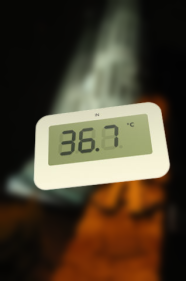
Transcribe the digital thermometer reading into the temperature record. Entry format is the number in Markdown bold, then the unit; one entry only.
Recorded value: **36.7** °C
